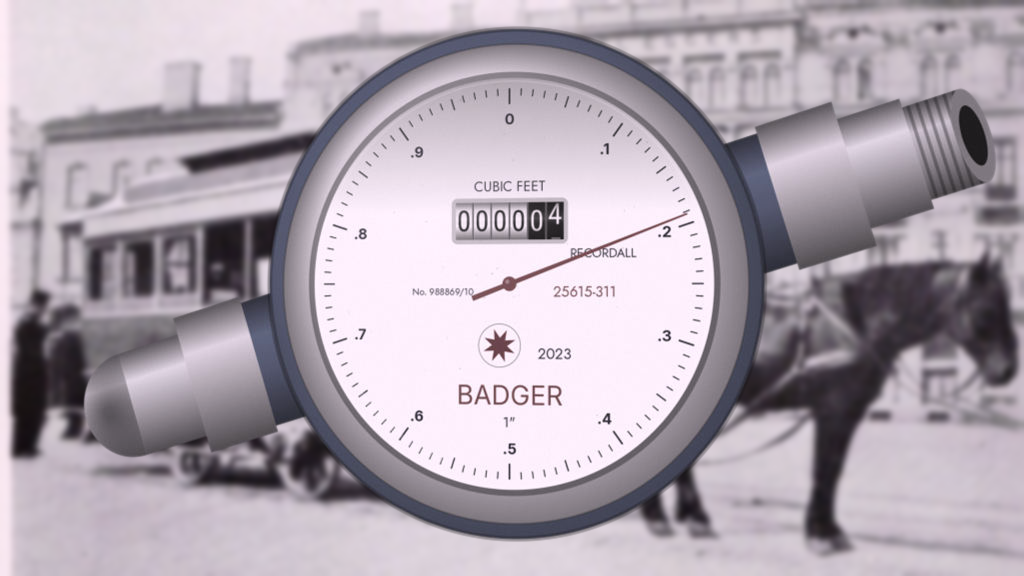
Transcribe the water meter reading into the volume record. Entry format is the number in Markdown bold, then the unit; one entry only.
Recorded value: **4.19** ft³
